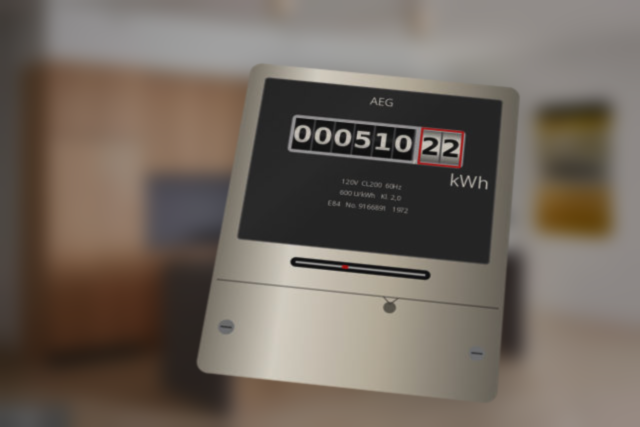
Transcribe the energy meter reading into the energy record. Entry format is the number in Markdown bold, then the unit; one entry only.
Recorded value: **510.22** kWh
